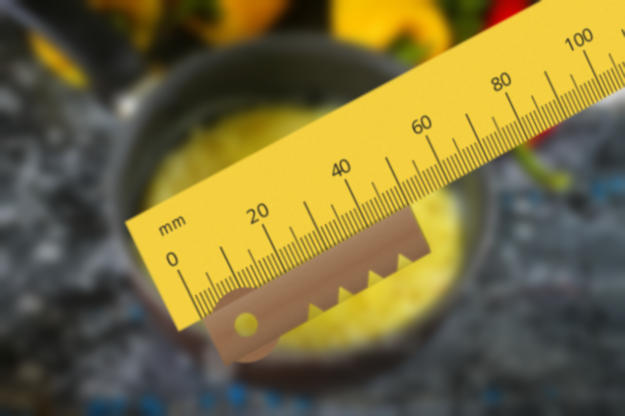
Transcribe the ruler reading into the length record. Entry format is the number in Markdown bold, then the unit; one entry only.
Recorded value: **50** mm
